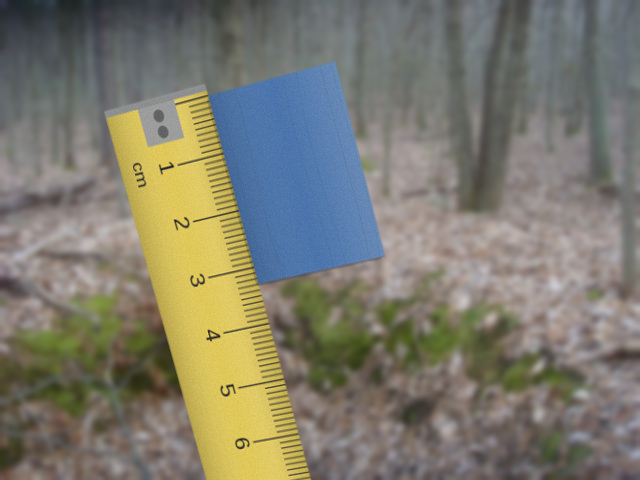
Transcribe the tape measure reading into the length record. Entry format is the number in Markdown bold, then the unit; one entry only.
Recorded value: **3.3** cm
